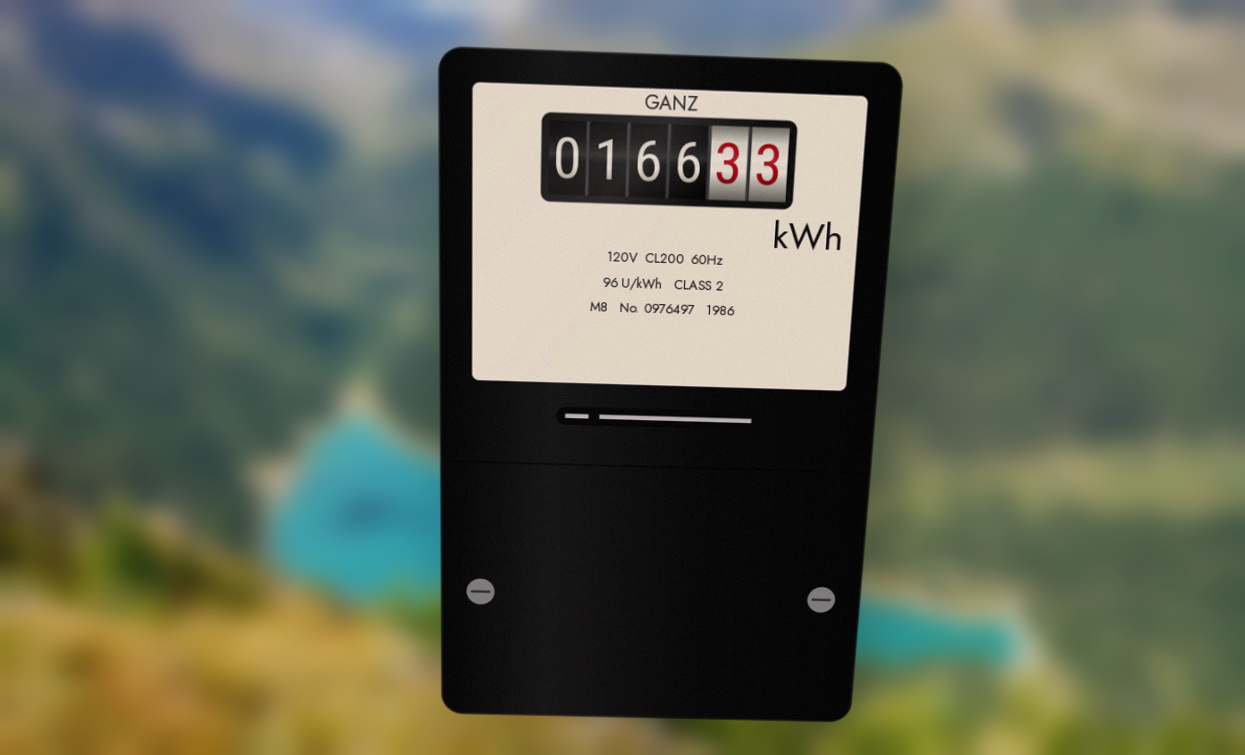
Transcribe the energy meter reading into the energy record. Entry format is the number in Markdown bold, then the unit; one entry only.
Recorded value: **166.33** kWh
